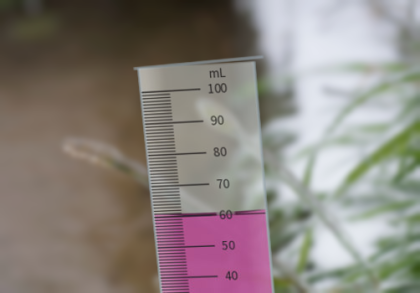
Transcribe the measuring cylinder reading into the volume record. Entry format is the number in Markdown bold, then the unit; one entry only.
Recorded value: **60** mL
